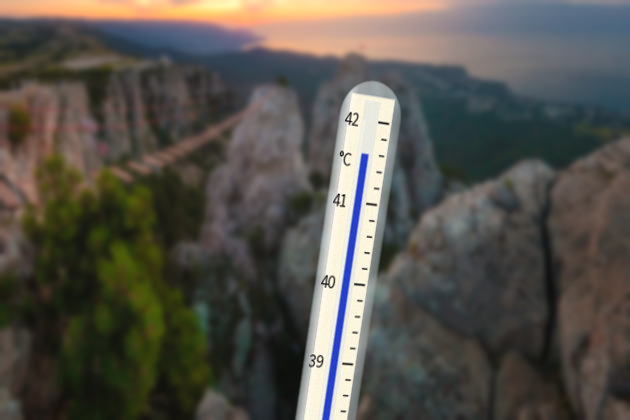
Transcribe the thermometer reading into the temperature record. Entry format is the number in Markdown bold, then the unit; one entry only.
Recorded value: **41.6** °C
